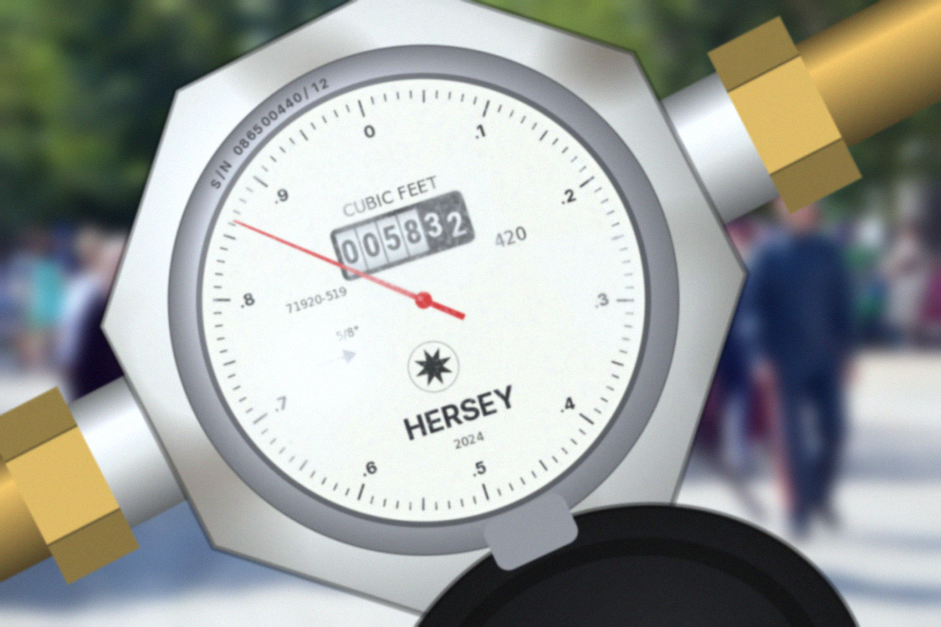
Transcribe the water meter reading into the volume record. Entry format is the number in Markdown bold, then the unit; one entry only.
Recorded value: **5831.86** ft³
